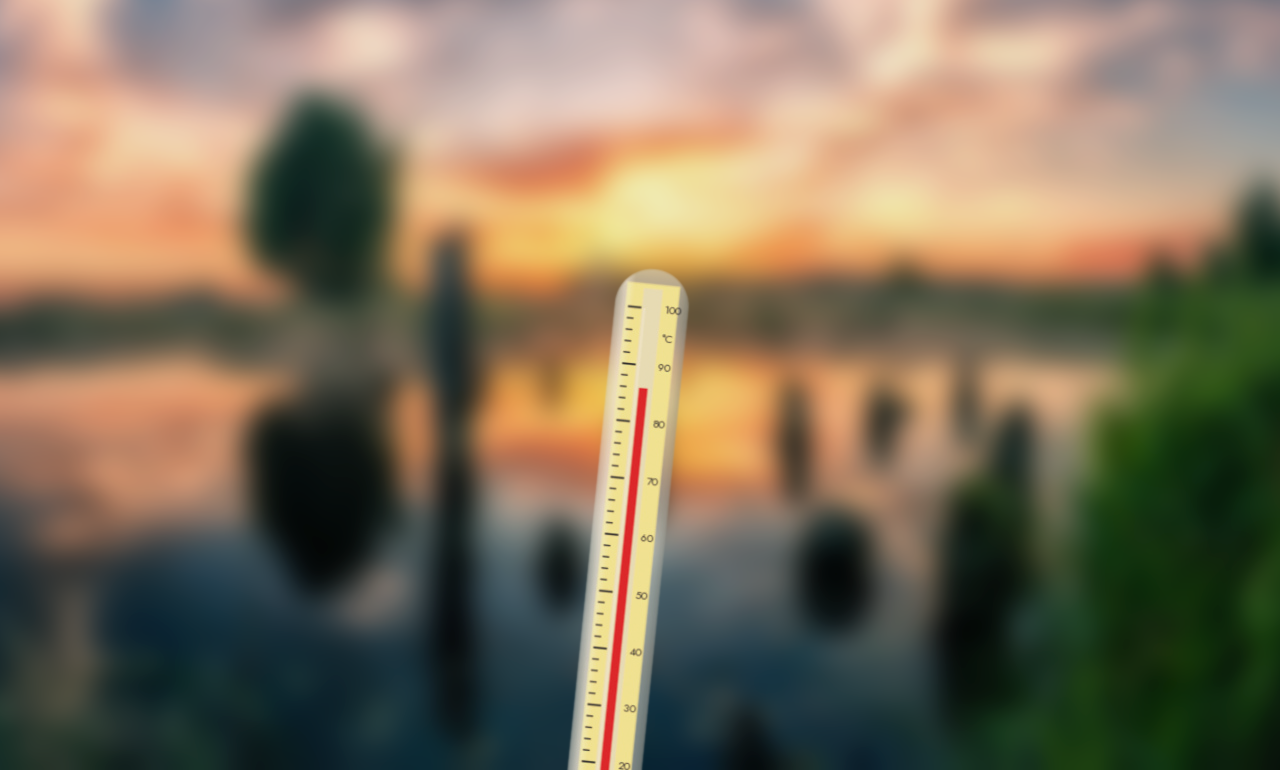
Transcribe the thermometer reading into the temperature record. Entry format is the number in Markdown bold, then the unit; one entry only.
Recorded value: **86** °C
